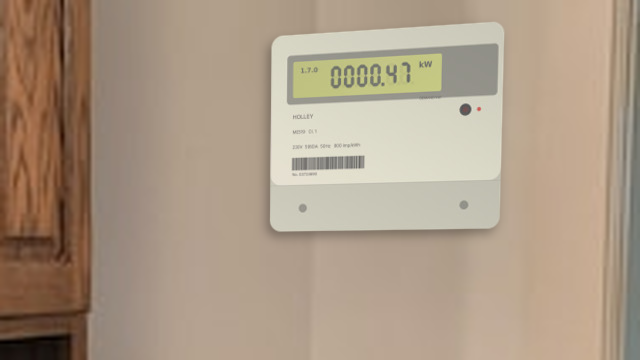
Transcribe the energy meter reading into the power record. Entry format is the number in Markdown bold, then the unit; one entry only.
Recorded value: **0.47** kW
